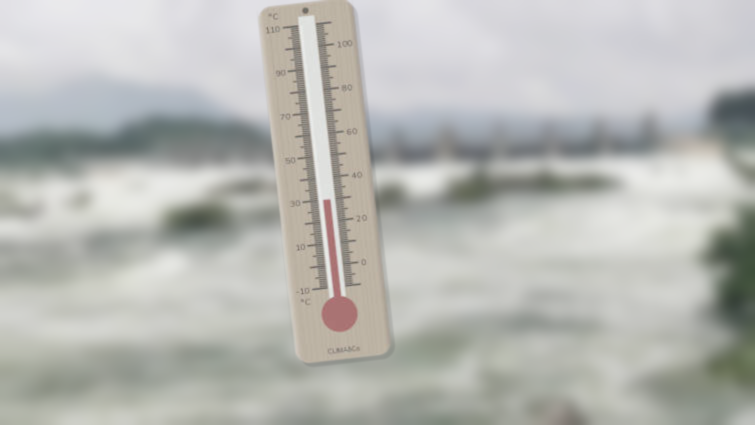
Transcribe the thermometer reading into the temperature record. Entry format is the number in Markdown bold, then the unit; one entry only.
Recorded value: **30** °C
